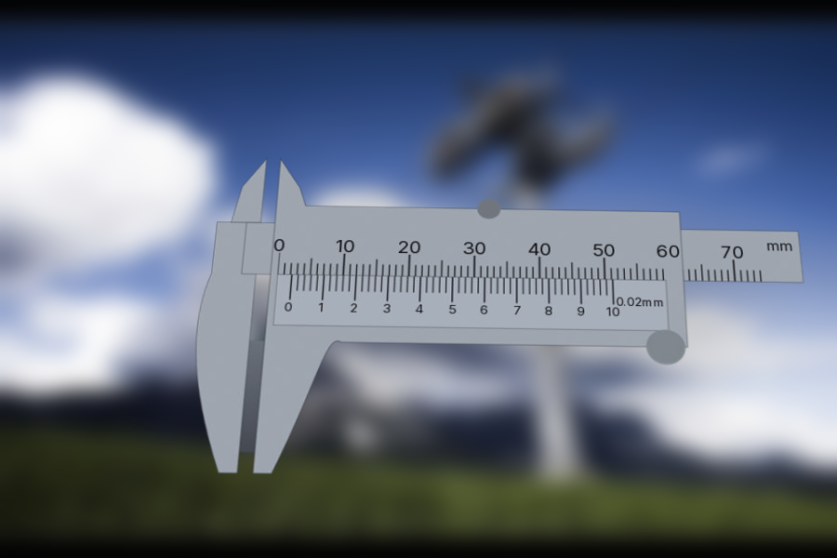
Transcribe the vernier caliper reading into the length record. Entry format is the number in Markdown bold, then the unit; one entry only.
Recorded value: **2.2** mm
